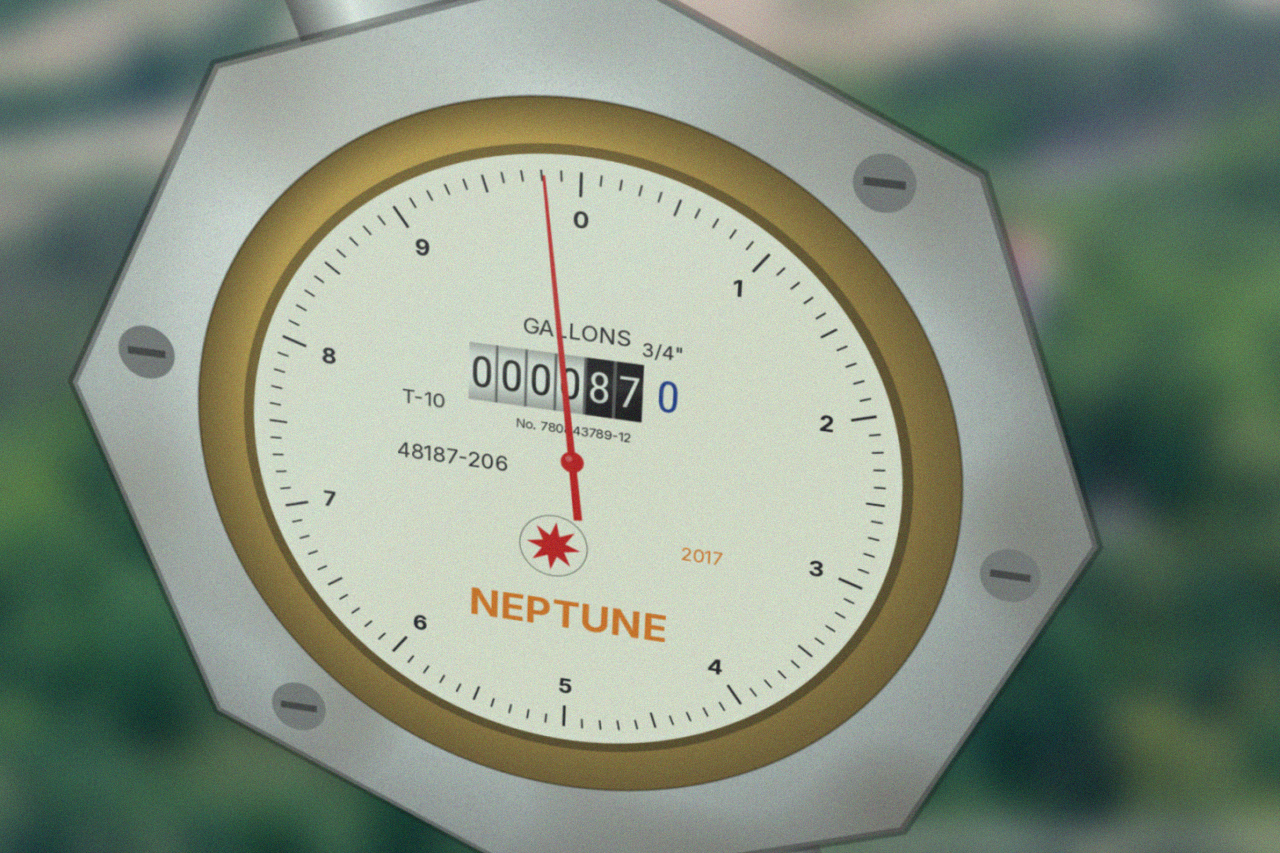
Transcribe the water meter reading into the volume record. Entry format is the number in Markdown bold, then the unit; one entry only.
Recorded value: **869.8** gal
